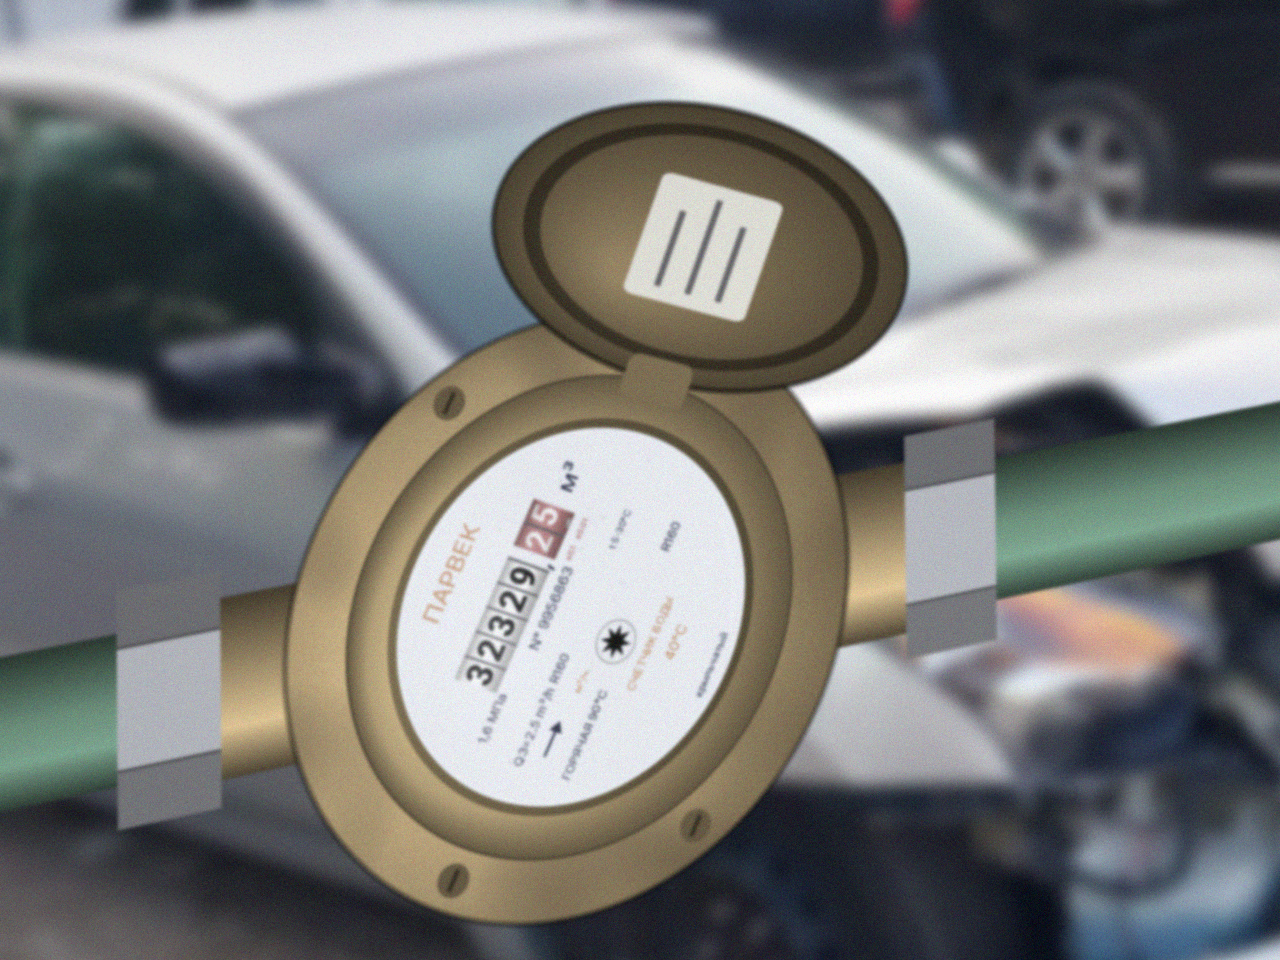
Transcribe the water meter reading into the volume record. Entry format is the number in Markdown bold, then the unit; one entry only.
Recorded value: **32329.25** m³
